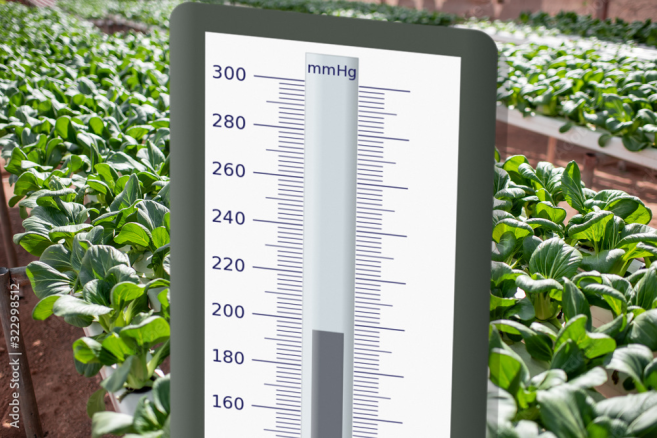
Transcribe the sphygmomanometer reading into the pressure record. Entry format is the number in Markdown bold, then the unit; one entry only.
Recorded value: **196** mmHg
